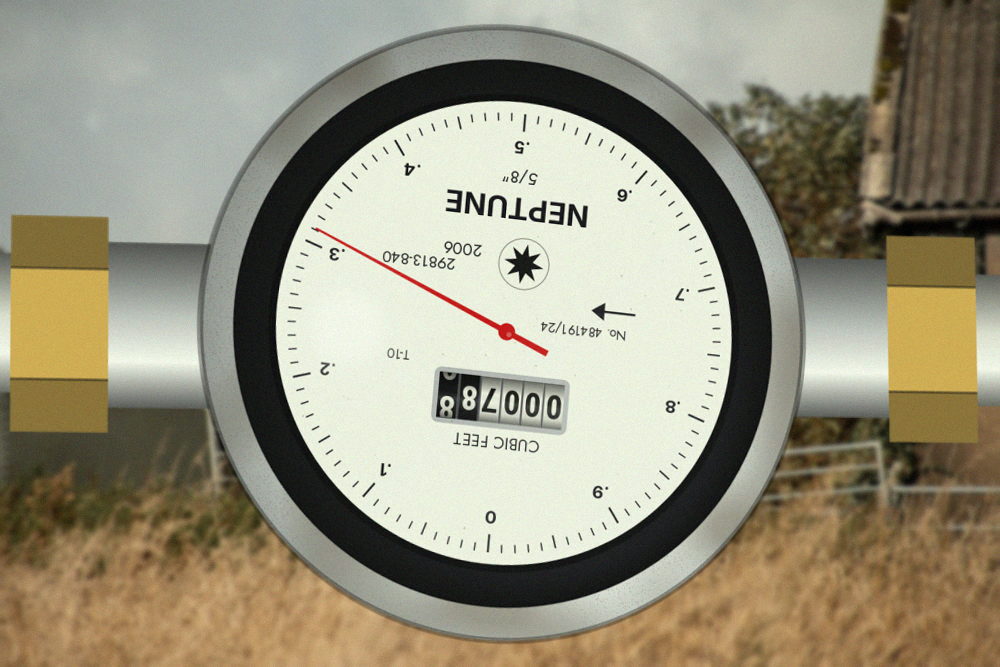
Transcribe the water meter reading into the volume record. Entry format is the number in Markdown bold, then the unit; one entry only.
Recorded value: **788.31** ft³
